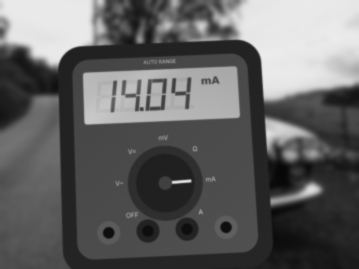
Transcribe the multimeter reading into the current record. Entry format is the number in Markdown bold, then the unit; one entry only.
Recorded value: **14.04** mA
